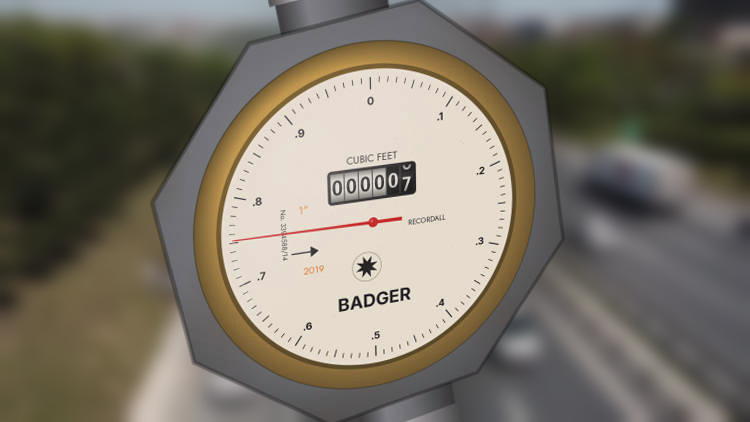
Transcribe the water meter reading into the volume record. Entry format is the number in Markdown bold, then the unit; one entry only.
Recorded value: **6.75** ft³
